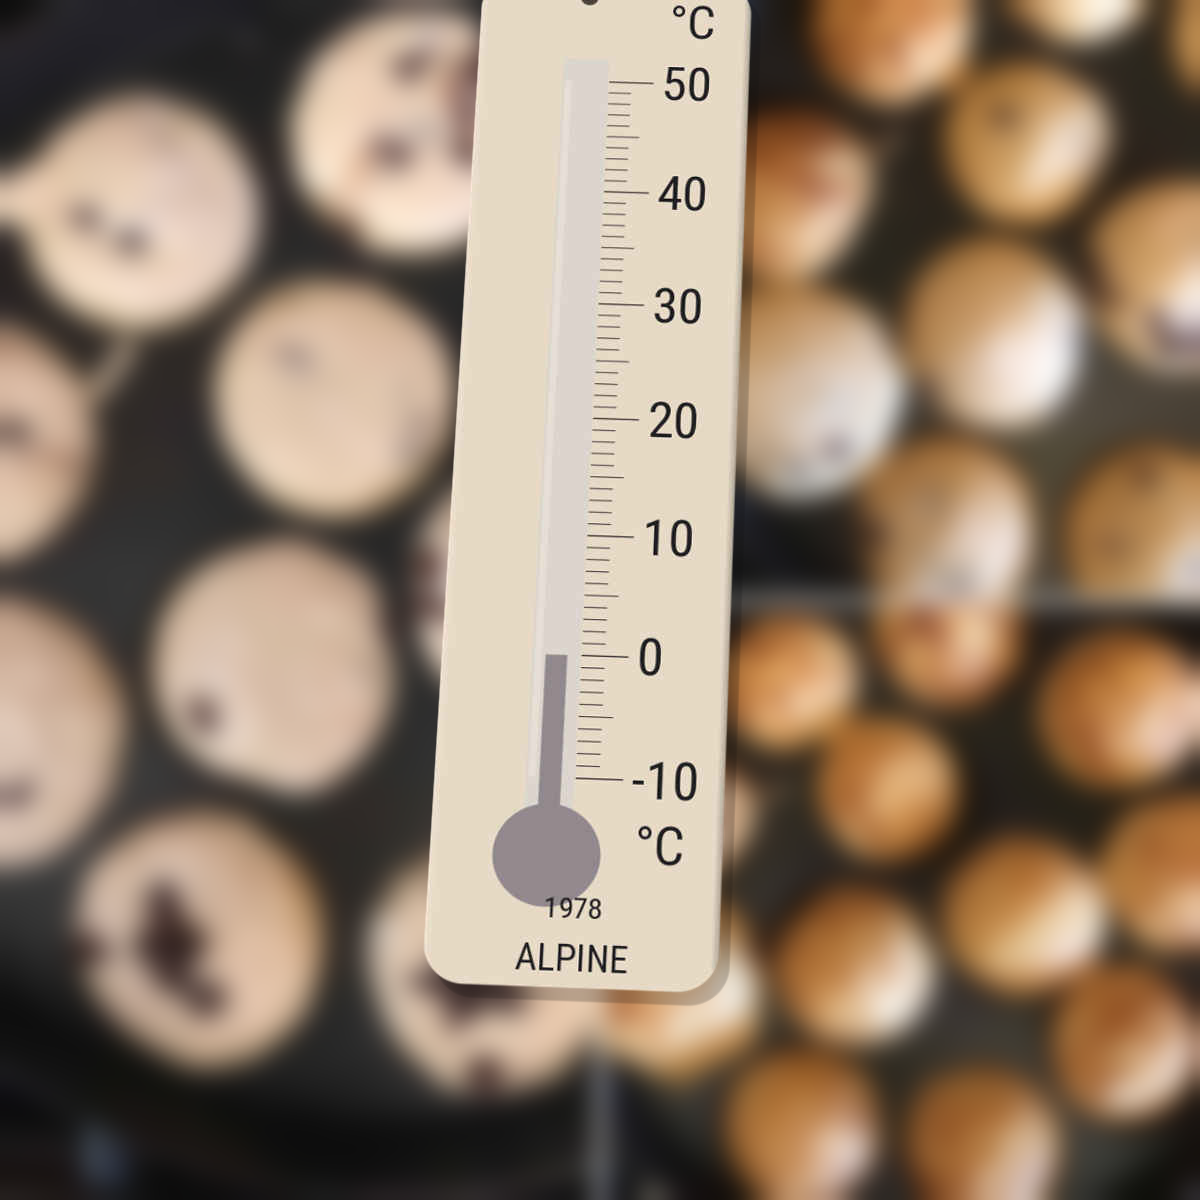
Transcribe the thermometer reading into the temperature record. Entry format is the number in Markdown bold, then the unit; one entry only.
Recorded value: **0** °C
